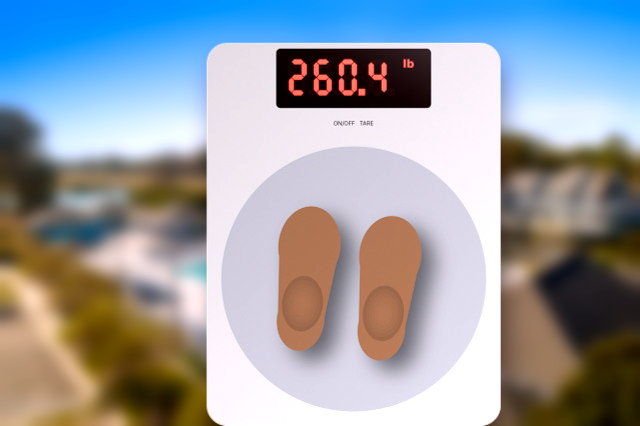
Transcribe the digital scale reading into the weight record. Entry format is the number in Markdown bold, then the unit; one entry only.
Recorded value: **260.4** lb
